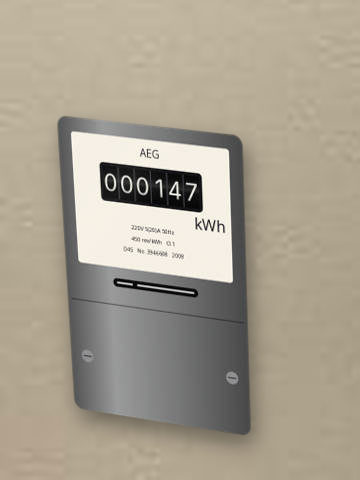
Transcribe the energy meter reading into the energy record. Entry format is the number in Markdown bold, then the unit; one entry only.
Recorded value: **147** kWh
